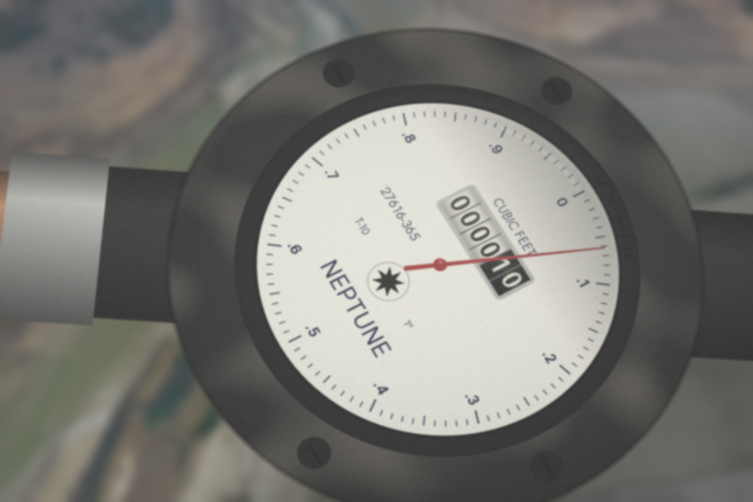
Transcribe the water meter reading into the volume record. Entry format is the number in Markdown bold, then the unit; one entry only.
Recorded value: **10.06** ft³
